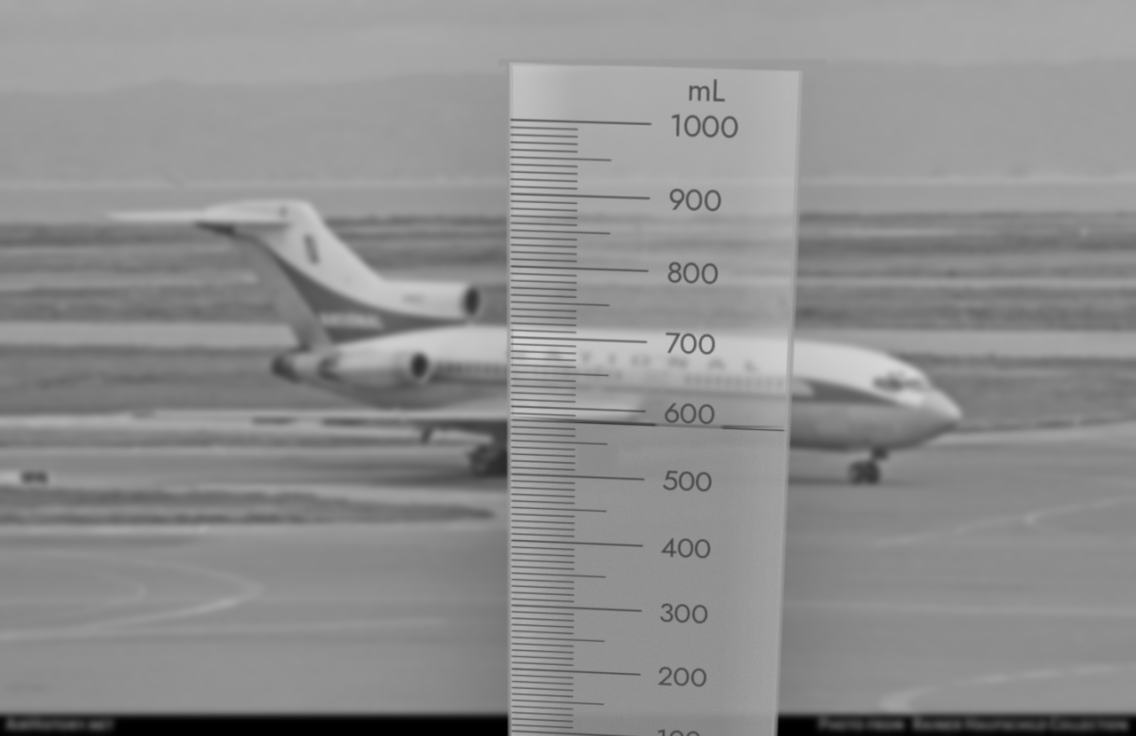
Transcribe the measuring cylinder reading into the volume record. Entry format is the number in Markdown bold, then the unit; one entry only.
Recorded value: **580** mL
